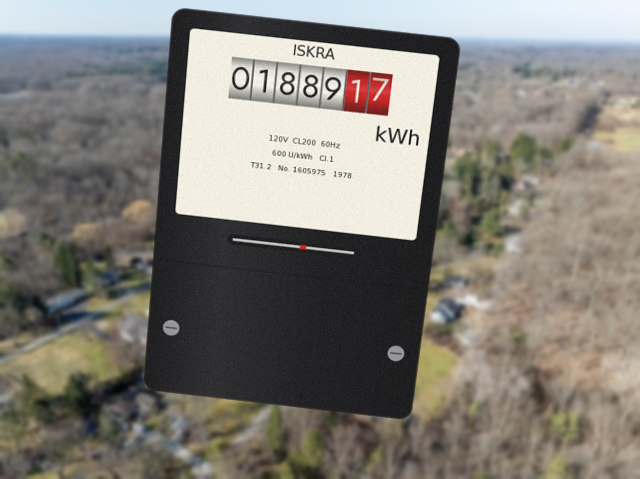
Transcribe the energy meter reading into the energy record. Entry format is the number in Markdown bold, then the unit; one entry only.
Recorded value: **1889.17** kWh
